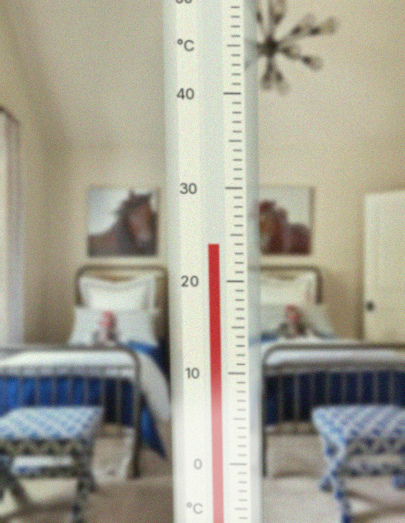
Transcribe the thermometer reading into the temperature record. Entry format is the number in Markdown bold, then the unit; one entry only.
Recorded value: **24** °C
